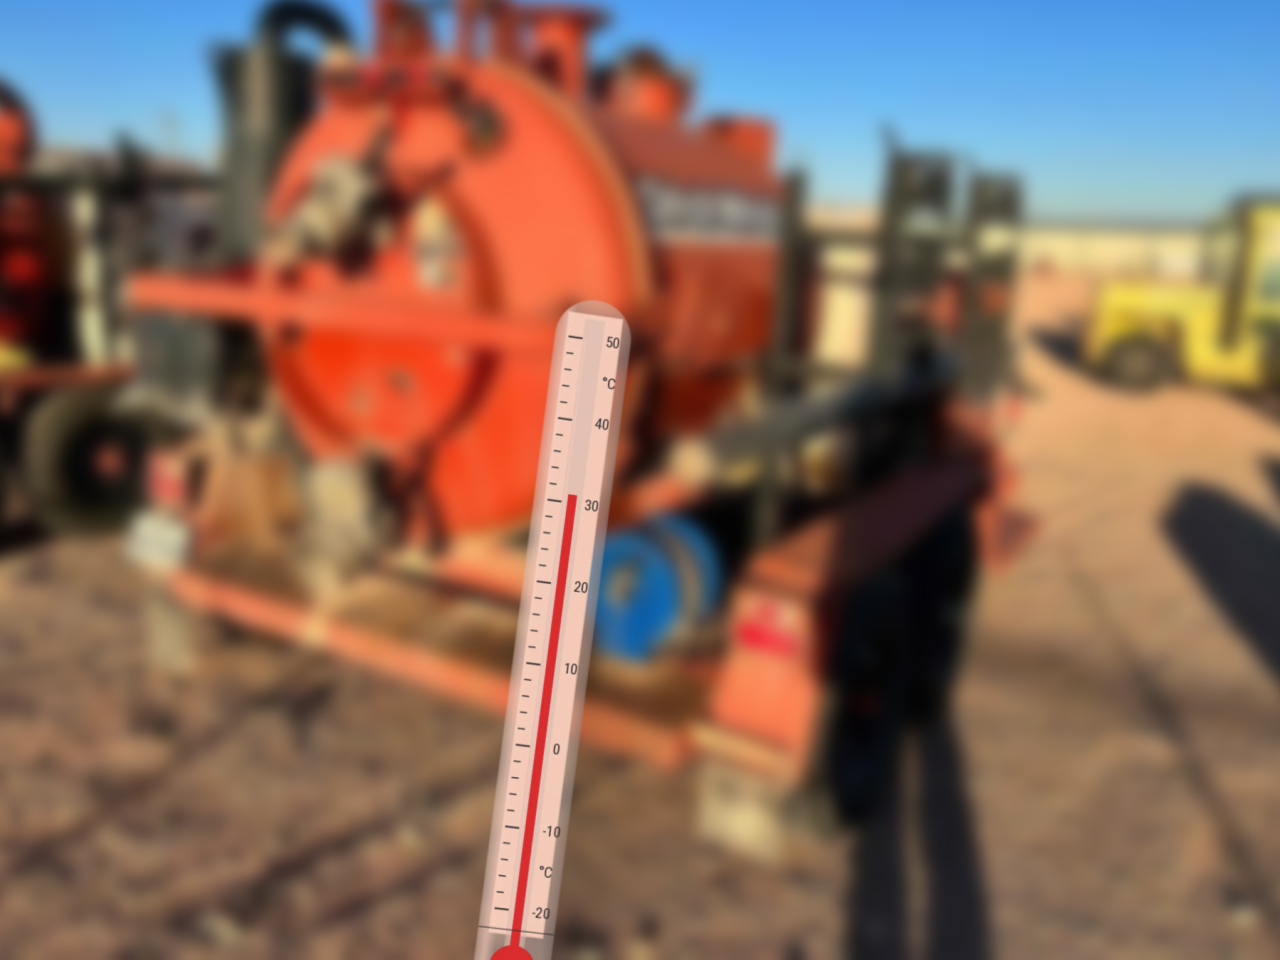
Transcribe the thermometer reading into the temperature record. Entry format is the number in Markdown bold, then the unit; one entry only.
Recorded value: **31** °C
